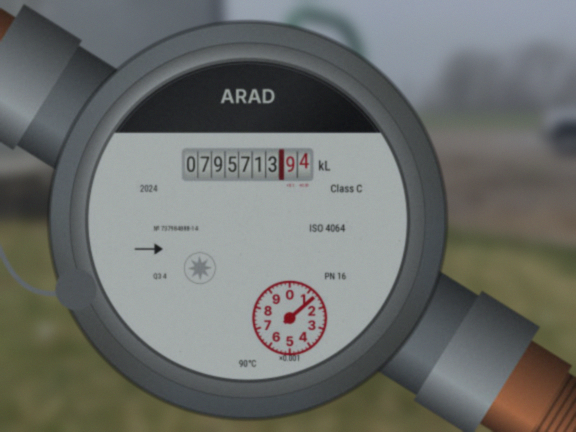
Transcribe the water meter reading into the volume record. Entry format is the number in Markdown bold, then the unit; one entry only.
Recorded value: **795713.941** kL
